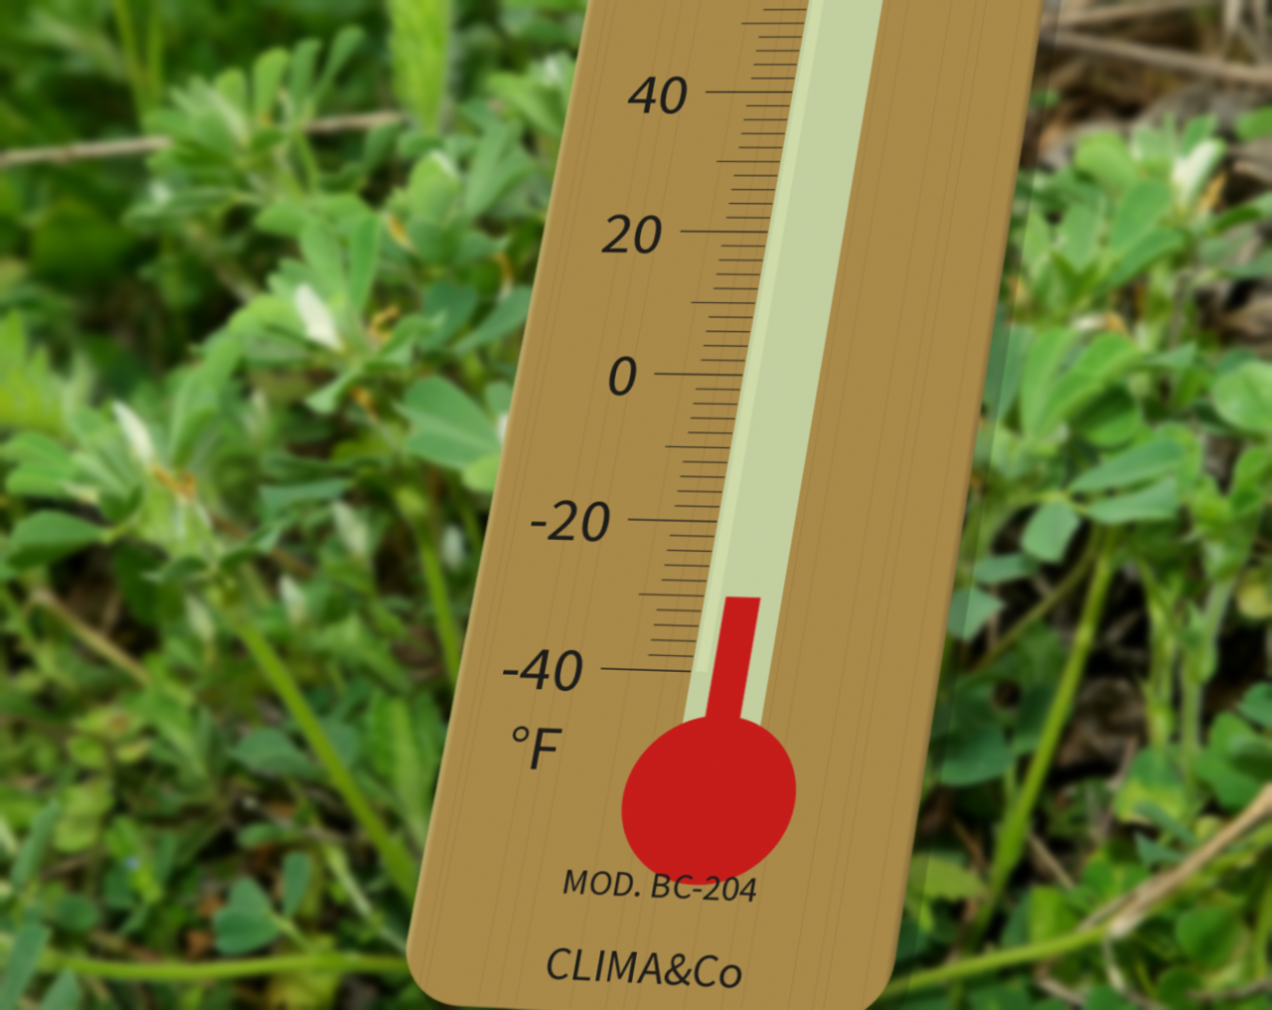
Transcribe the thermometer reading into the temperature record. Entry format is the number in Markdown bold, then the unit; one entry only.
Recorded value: **-30** °F
